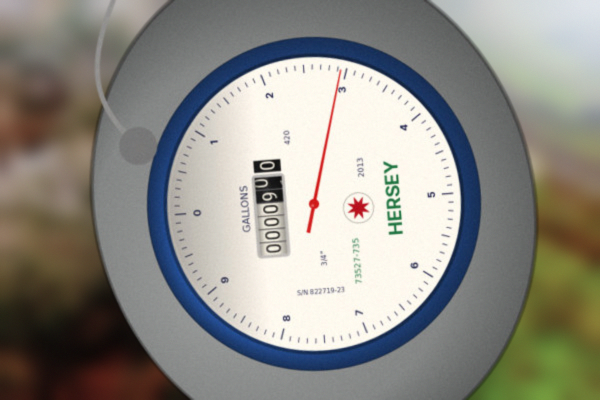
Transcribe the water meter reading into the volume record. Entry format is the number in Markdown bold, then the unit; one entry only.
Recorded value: **902.9** gal
